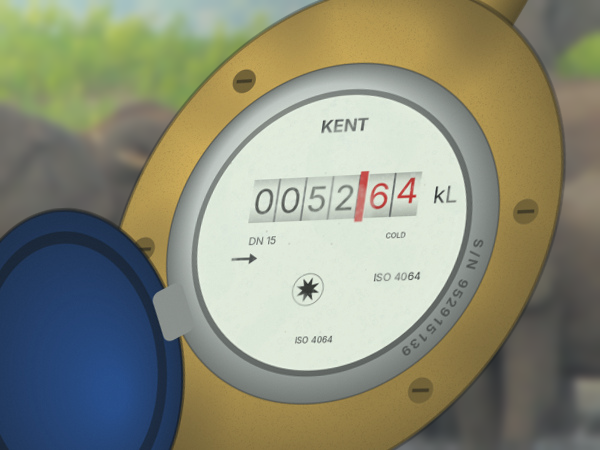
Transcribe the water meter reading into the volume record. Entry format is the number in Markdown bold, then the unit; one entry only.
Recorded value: **52.64** kL
